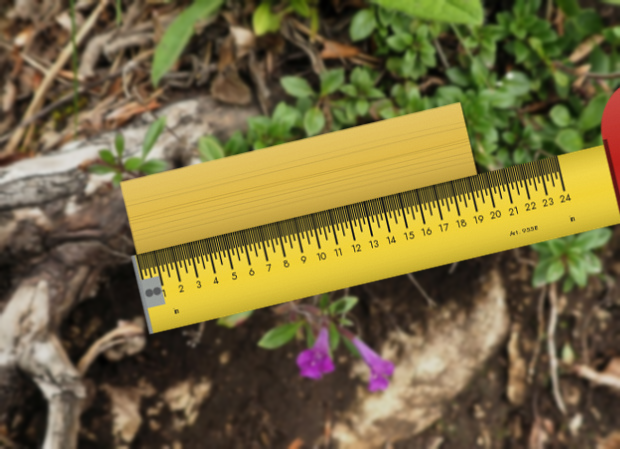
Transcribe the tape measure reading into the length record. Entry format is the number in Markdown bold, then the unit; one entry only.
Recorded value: **19.5** in
